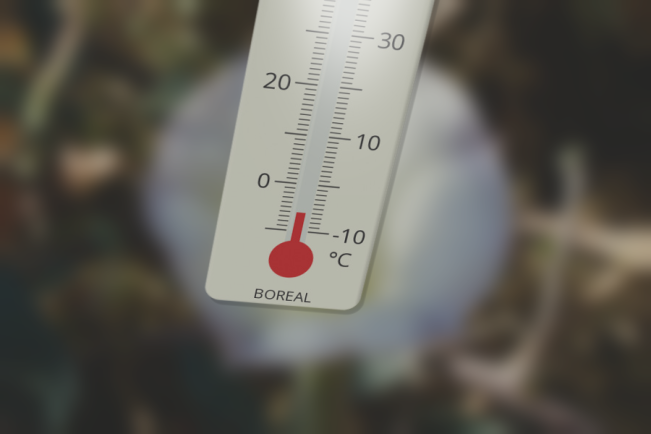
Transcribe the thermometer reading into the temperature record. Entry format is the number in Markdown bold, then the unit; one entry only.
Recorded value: **-6** °C
